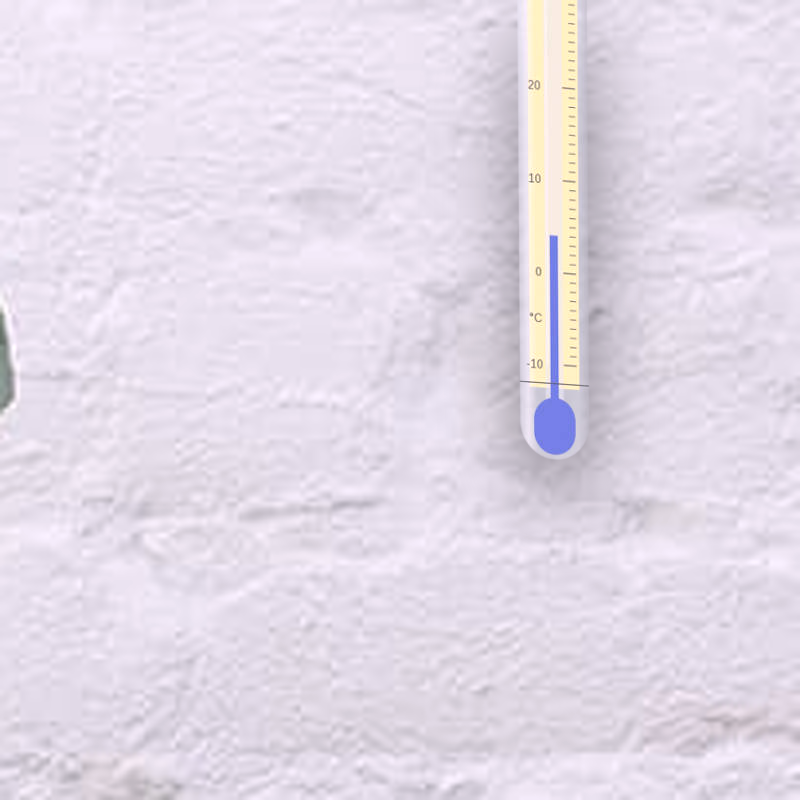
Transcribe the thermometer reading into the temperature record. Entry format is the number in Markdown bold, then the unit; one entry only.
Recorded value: **4** °C
